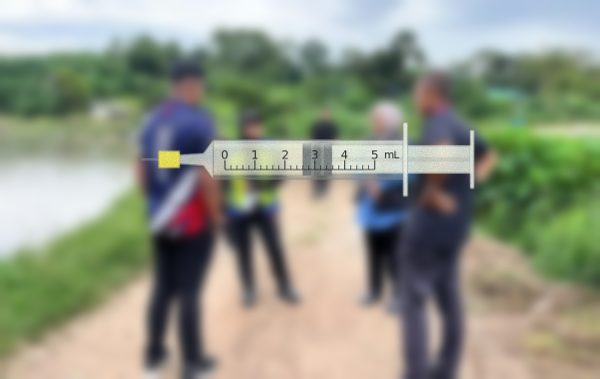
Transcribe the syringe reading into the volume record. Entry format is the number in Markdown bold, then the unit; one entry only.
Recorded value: **2.6** mL
